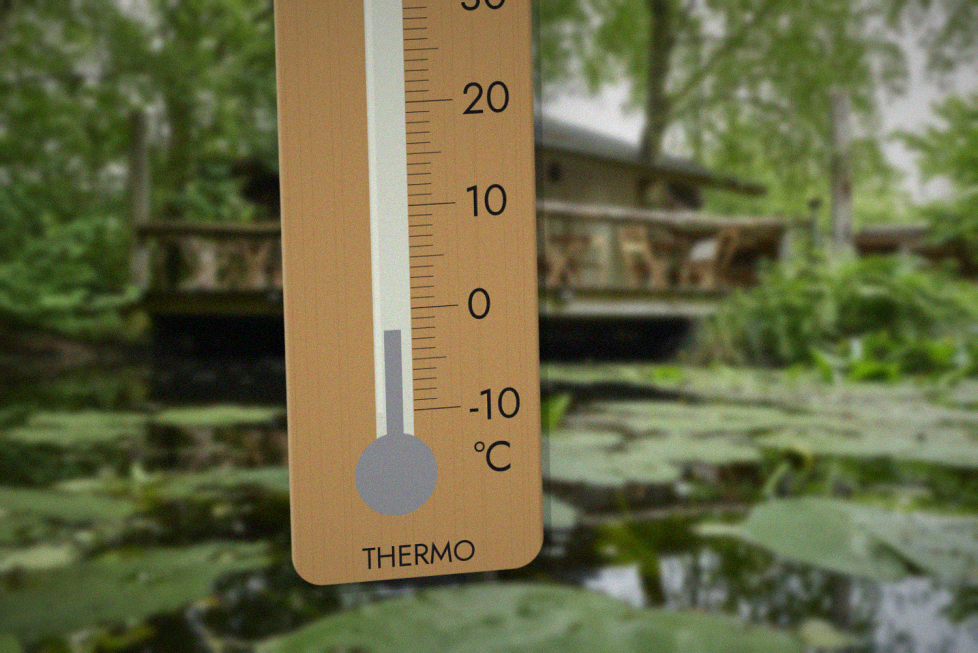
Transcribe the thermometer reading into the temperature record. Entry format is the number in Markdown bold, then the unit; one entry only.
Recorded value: **-2** °C
